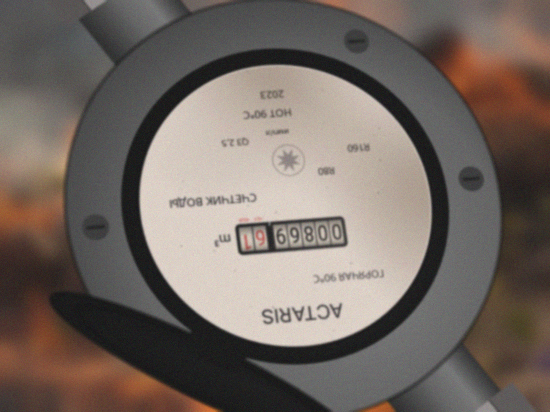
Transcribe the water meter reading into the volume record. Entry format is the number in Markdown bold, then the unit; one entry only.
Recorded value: **869.61** m³
